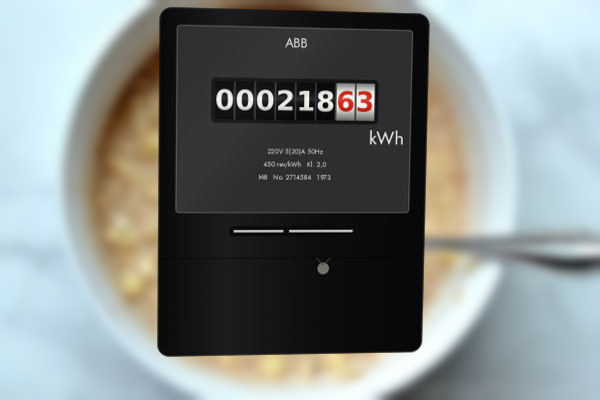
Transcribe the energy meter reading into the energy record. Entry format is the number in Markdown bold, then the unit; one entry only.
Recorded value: **218.63** kWh
